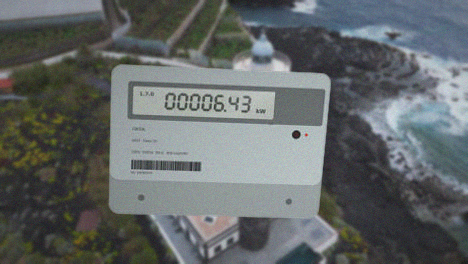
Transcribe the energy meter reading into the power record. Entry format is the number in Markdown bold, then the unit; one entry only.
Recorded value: **6.43** kW
